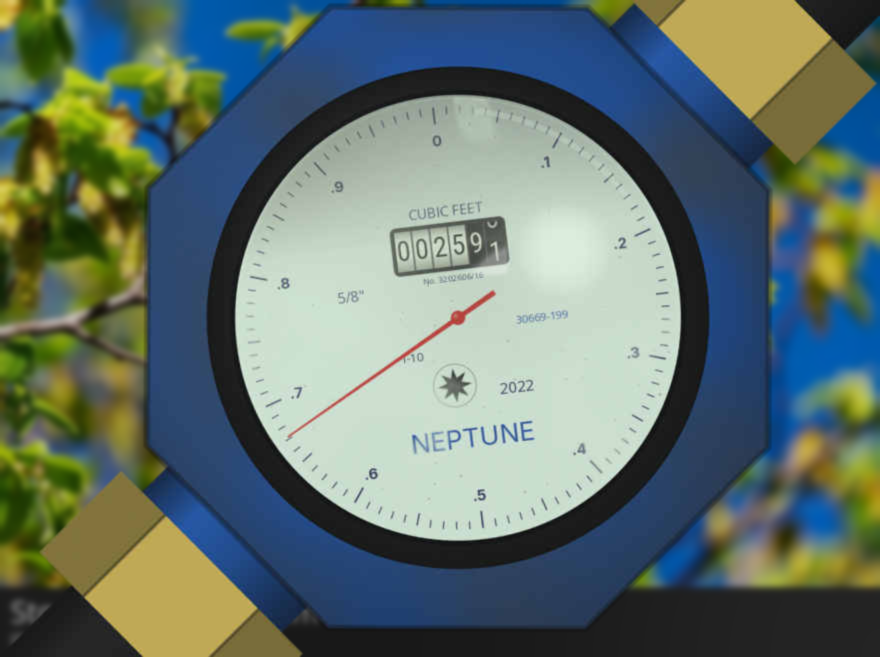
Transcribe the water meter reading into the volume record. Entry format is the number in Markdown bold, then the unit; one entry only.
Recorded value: **2590.67** ft³
